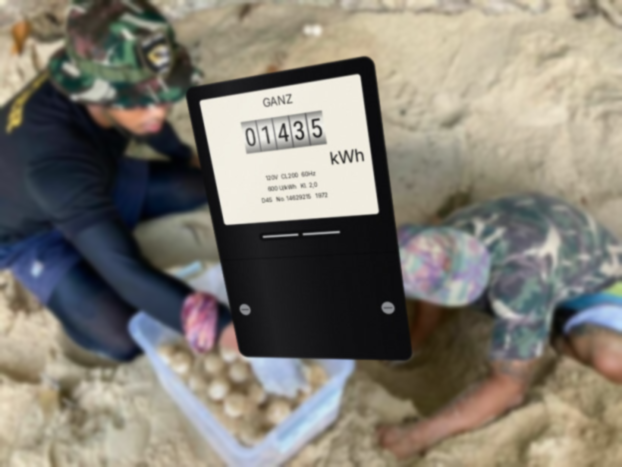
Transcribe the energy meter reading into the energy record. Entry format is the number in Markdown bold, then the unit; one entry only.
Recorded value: **1435** kWh
